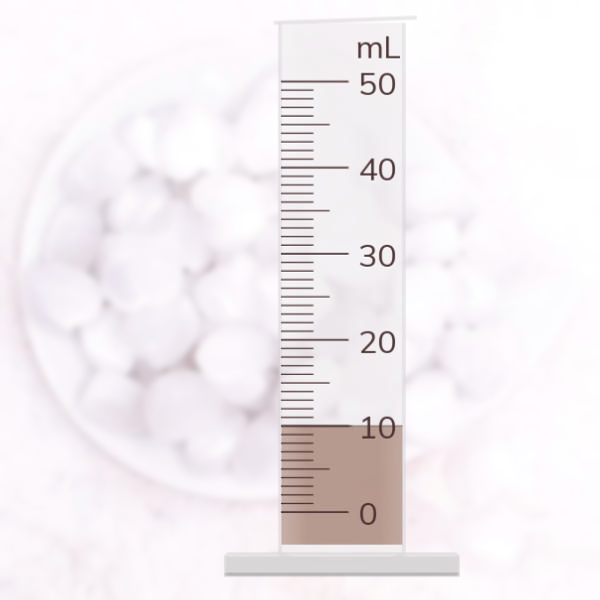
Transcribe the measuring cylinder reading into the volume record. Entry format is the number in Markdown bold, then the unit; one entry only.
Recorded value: **10** mL
